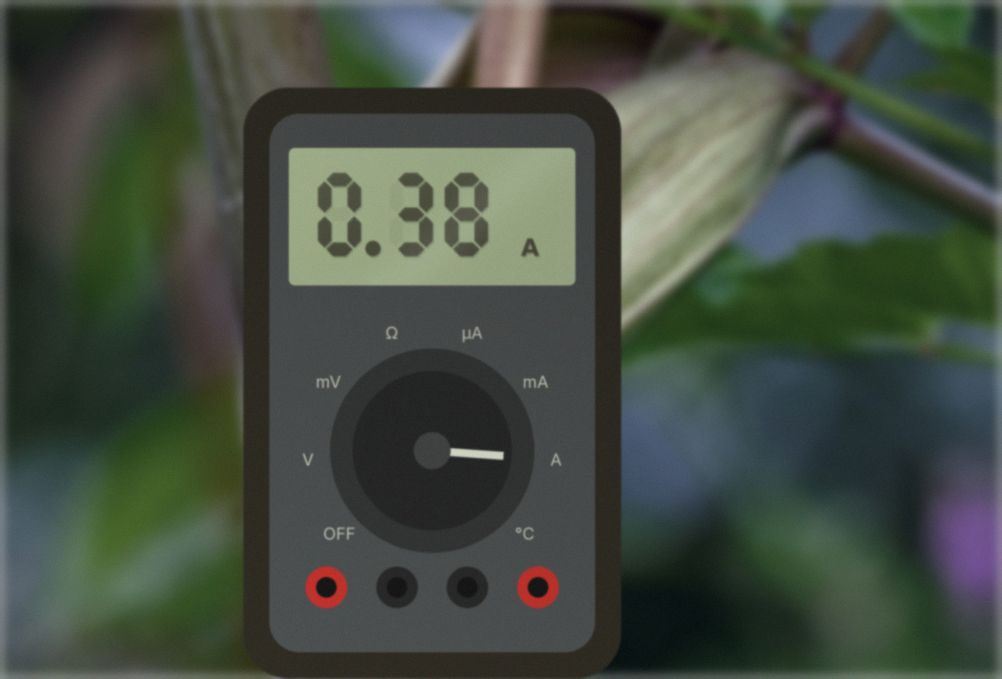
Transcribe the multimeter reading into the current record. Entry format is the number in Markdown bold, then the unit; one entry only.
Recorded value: **0.38** A
